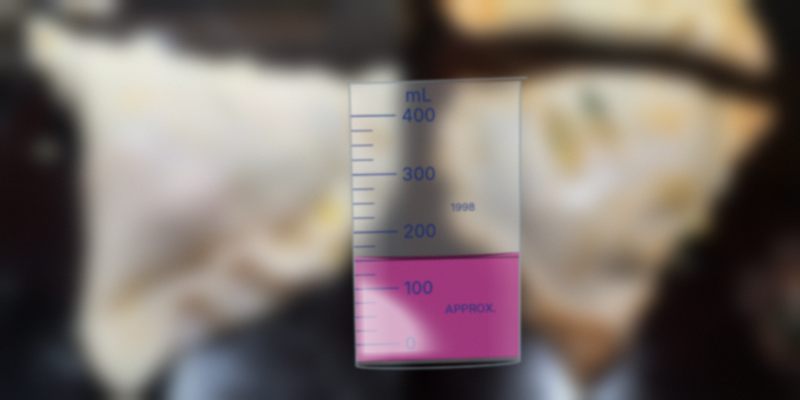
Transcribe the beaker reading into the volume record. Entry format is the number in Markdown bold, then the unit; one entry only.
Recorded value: **150** mL
